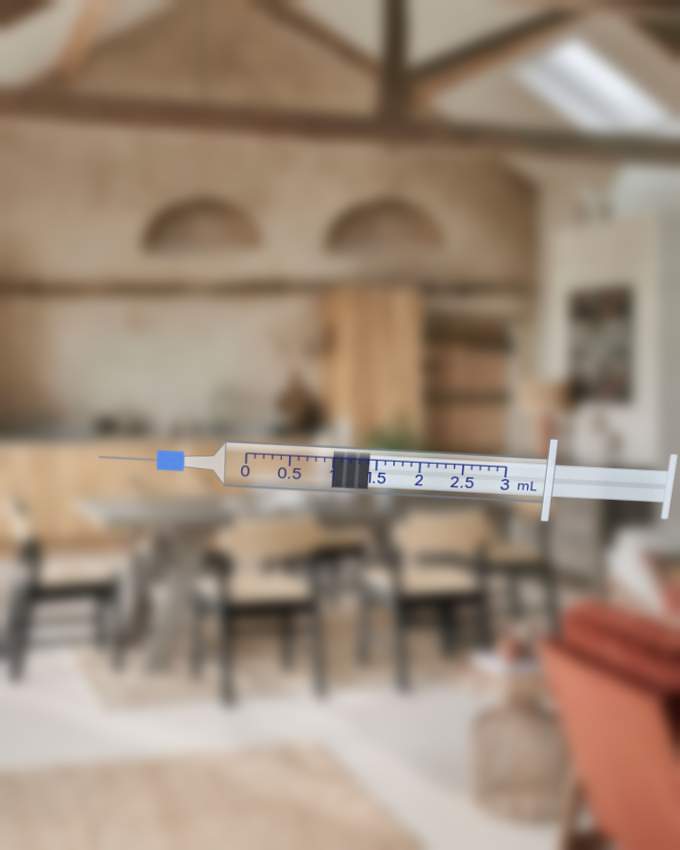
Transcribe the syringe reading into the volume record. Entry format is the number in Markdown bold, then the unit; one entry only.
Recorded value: **1** mL
